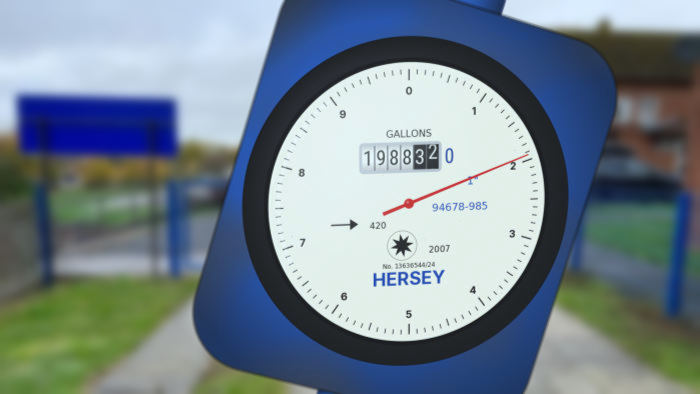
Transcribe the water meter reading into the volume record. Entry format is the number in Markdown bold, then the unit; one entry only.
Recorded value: **1988321.9** gal
